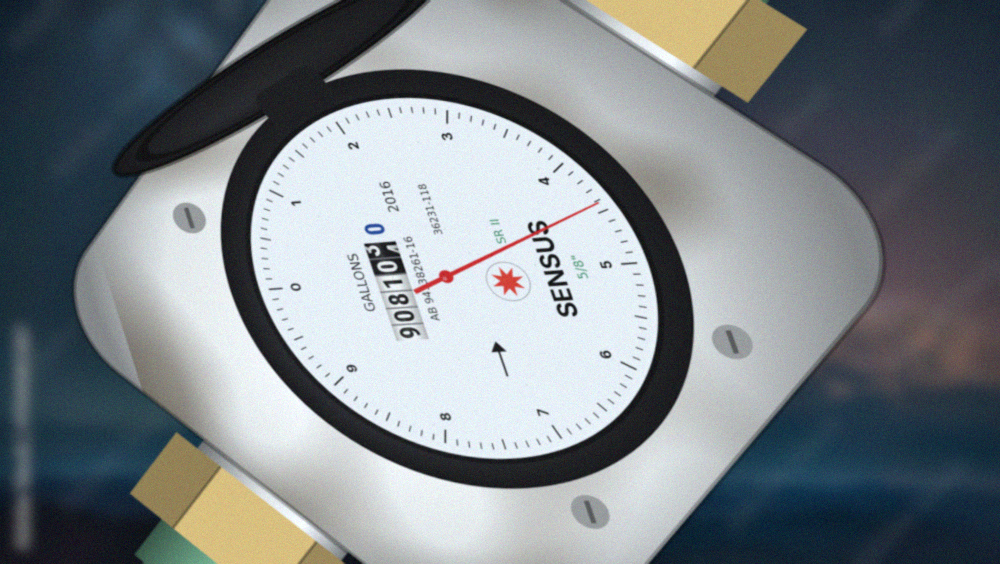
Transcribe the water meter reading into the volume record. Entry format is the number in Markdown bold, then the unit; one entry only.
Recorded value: **9081034.4** gal
